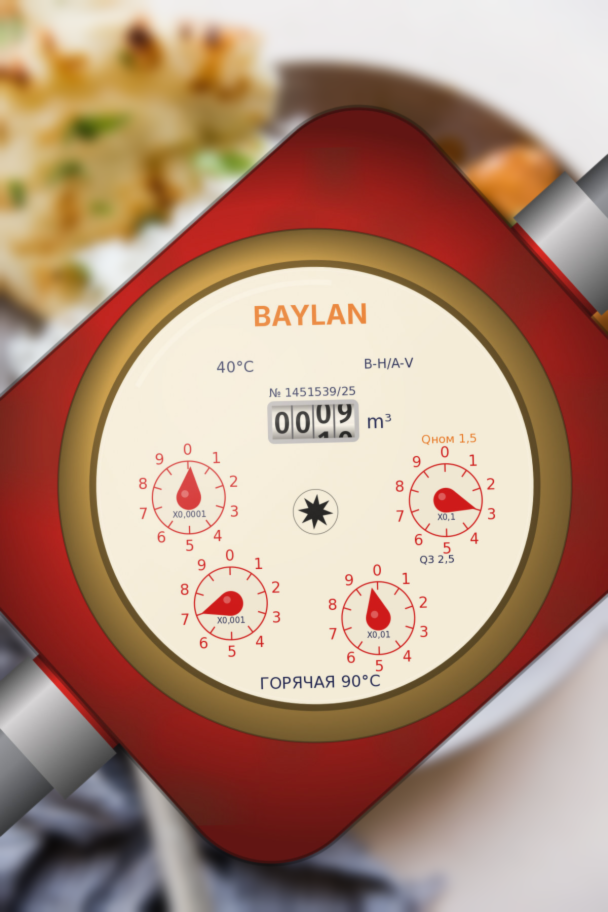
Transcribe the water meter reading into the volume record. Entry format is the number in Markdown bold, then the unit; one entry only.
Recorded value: **9.2970** m³
